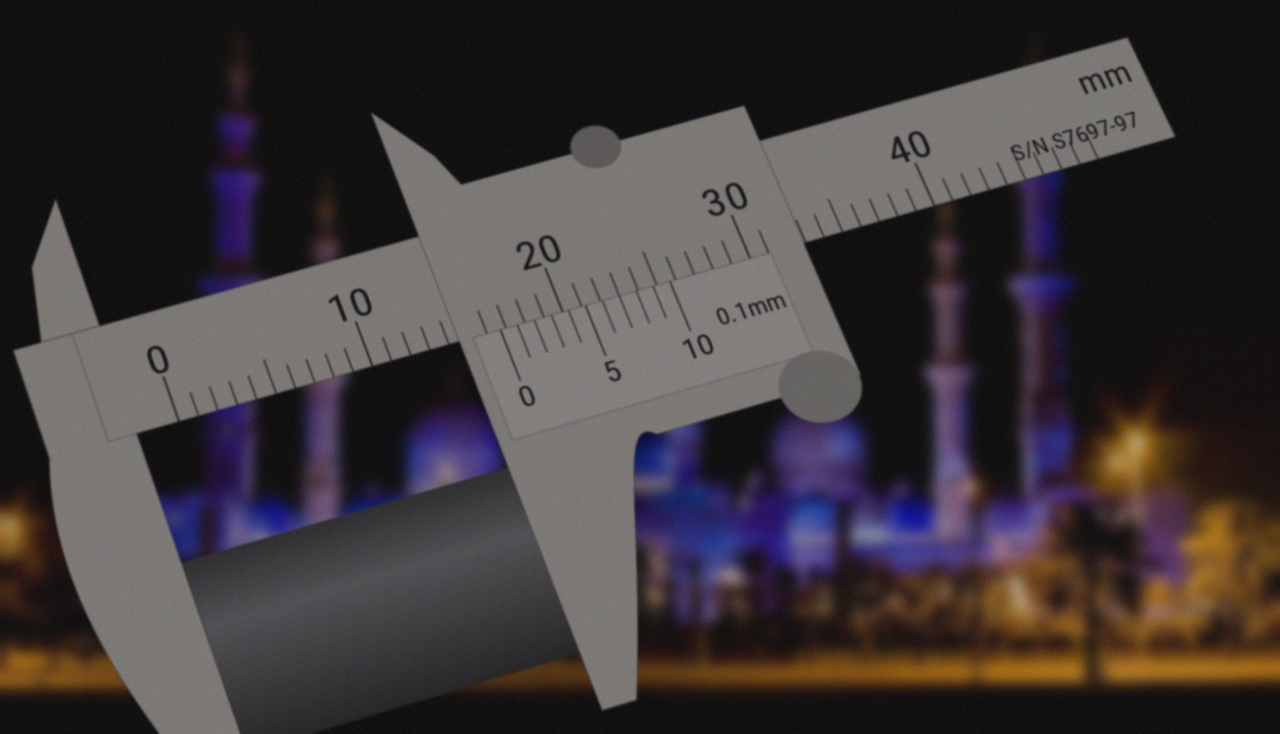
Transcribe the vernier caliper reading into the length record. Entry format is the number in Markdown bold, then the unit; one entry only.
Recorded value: **16.7** mm
